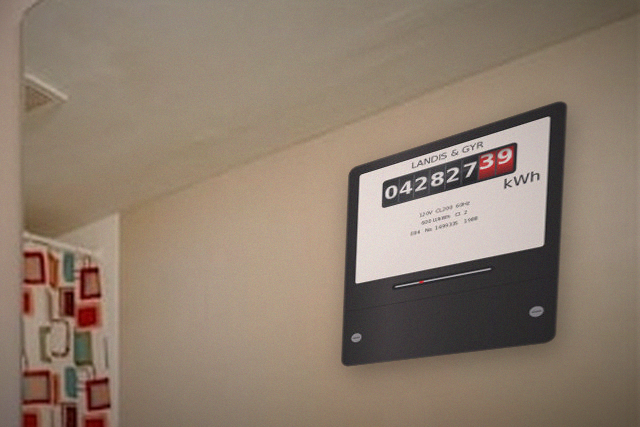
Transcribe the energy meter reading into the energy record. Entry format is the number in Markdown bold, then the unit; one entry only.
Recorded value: **42827.39** kWh
